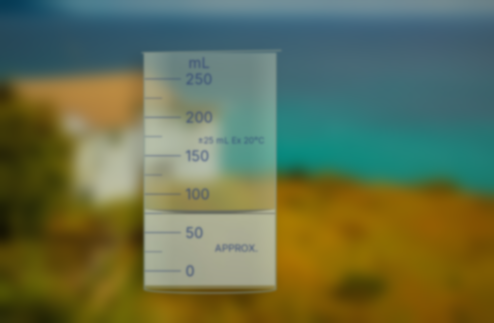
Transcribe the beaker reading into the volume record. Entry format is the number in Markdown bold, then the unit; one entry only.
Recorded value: **75** mL
